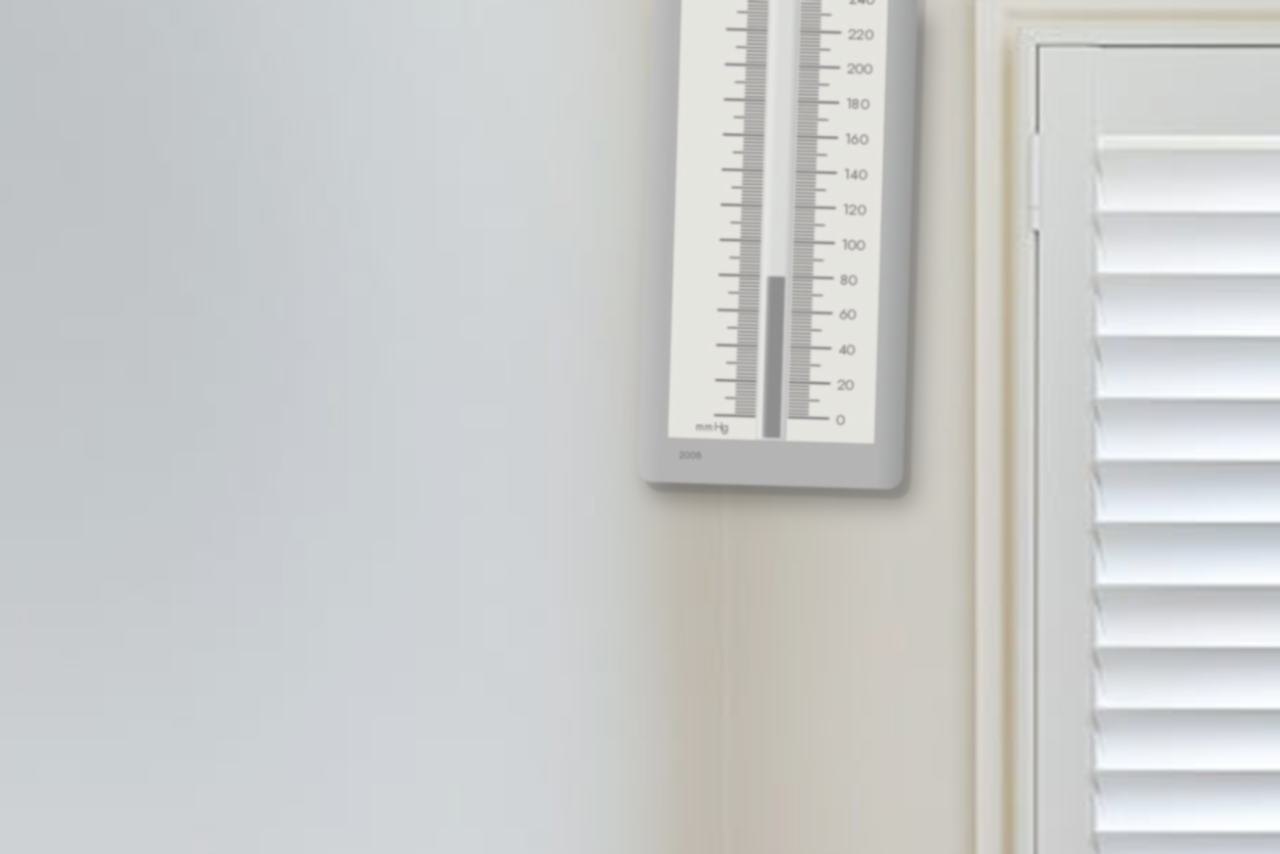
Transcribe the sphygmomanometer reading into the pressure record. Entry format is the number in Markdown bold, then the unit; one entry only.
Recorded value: **80** mmHg
